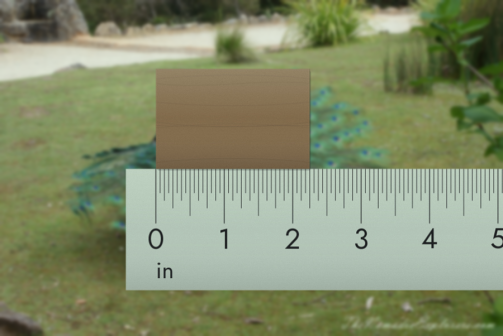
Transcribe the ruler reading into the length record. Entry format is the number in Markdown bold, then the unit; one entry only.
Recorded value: **2.25** in
